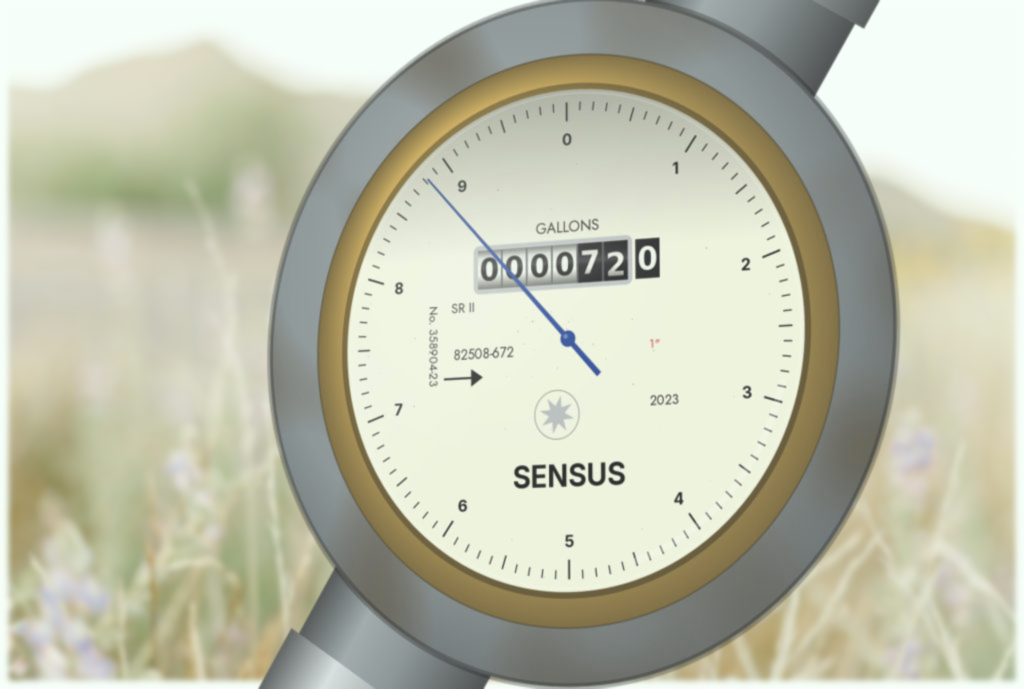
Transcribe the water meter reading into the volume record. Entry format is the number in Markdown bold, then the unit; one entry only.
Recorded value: **718.8** gal
